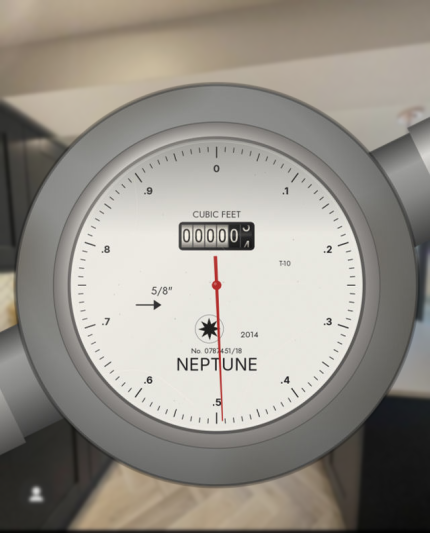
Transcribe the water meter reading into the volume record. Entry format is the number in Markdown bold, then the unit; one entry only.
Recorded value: **3.49** ft³
